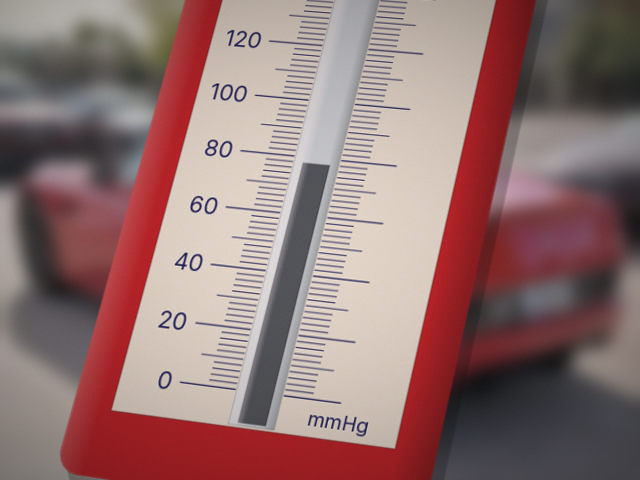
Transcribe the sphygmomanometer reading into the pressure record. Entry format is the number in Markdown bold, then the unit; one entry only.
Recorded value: **78** mmHg
